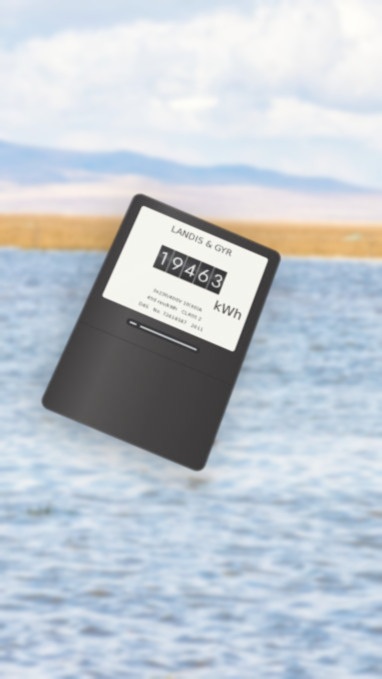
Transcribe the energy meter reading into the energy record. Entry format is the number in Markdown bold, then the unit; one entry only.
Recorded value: **19463** kWh
